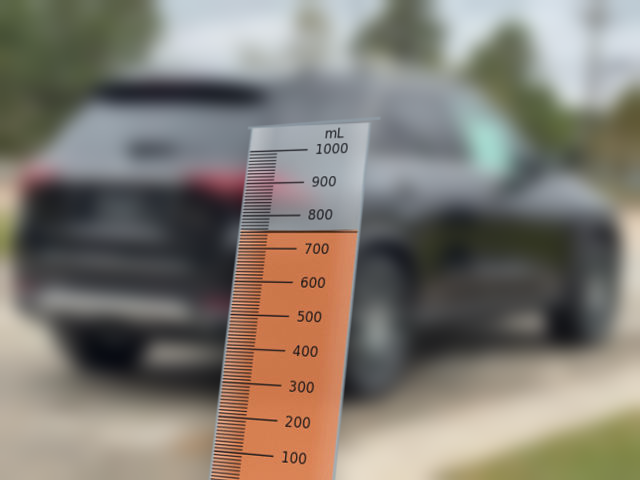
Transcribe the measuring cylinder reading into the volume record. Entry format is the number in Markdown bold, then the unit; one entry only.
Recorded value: **750** mL
